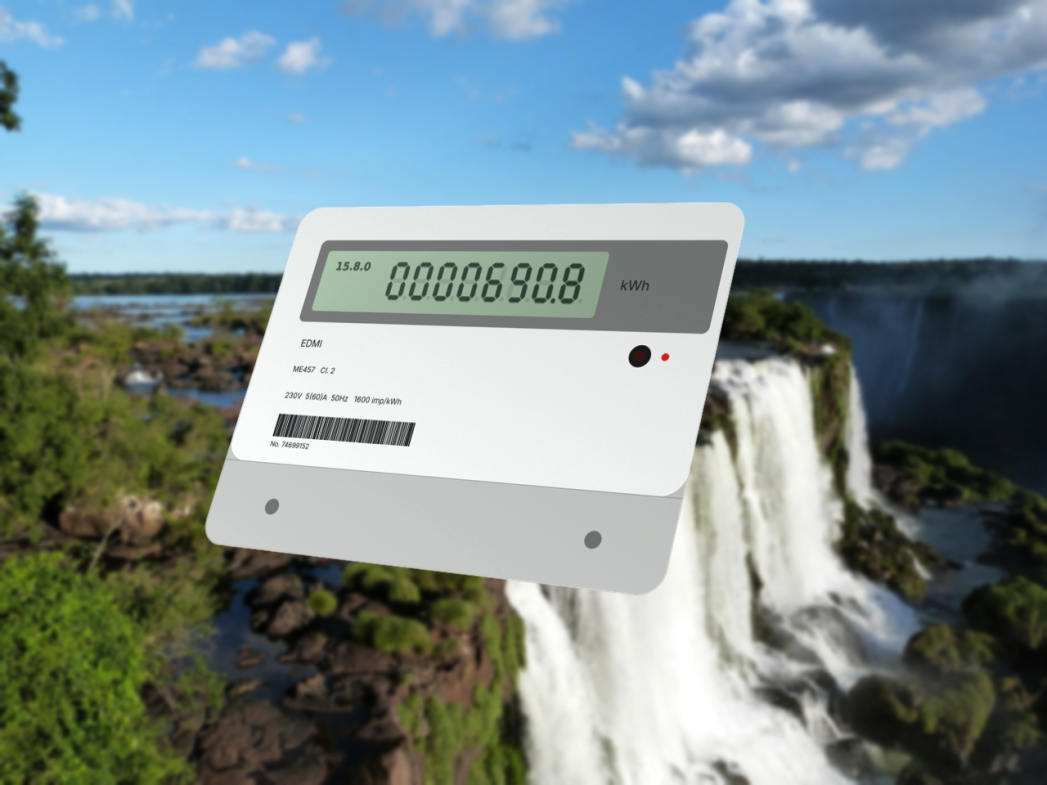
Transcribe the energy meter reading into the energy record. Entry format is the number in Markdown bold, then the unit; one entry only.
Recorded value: **690.8** kWh
